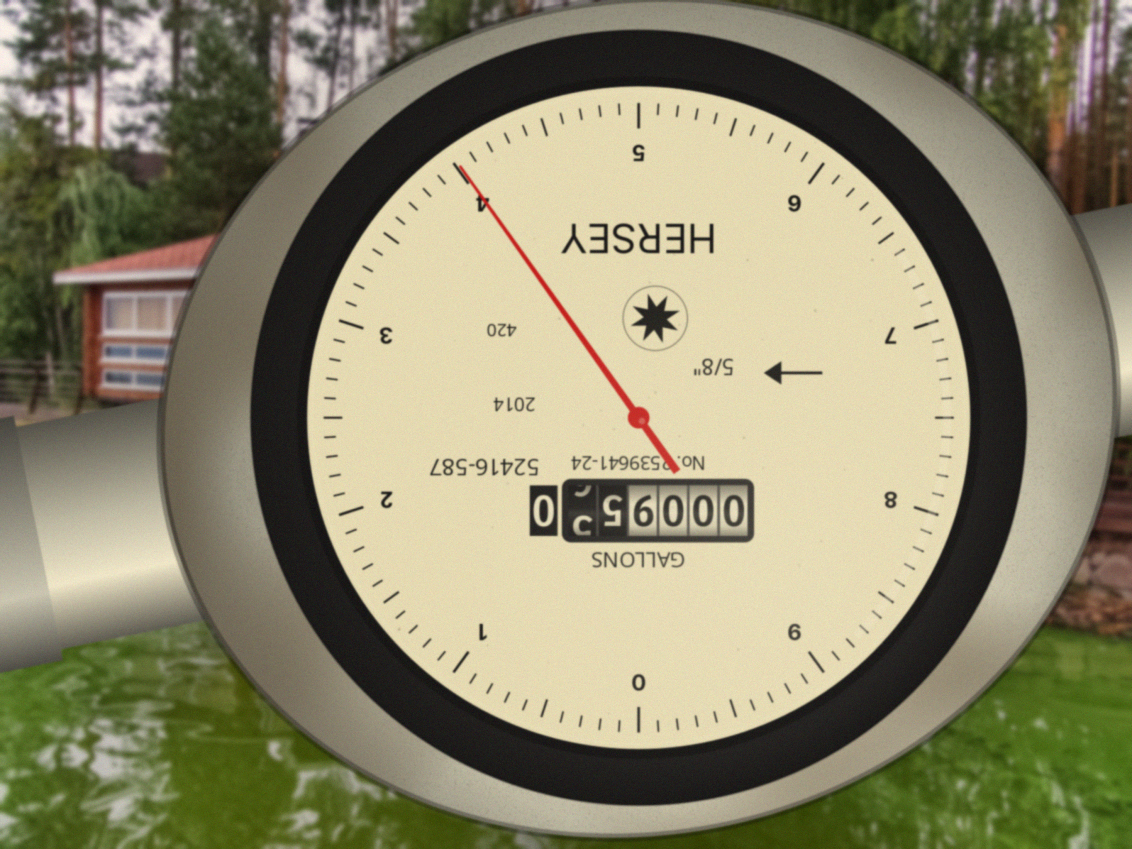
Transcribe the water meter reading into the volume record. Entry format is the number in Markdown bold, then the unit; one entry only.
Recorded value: **9554.0** gal
